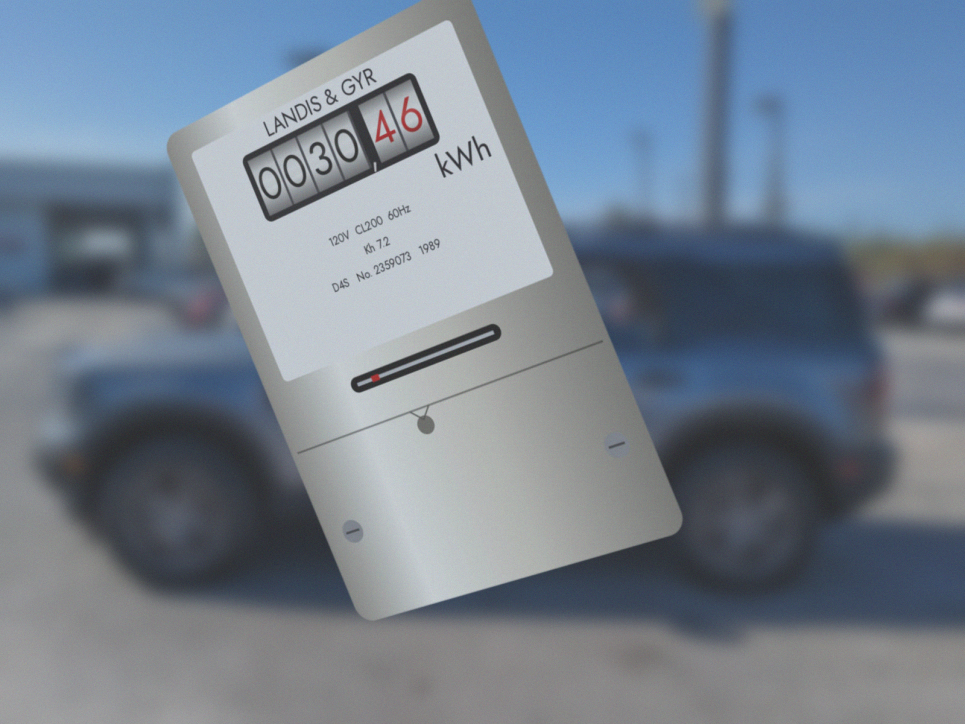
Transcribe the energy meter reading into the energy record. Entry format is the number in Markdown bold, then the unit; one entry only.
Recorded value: **30.46** kWh
